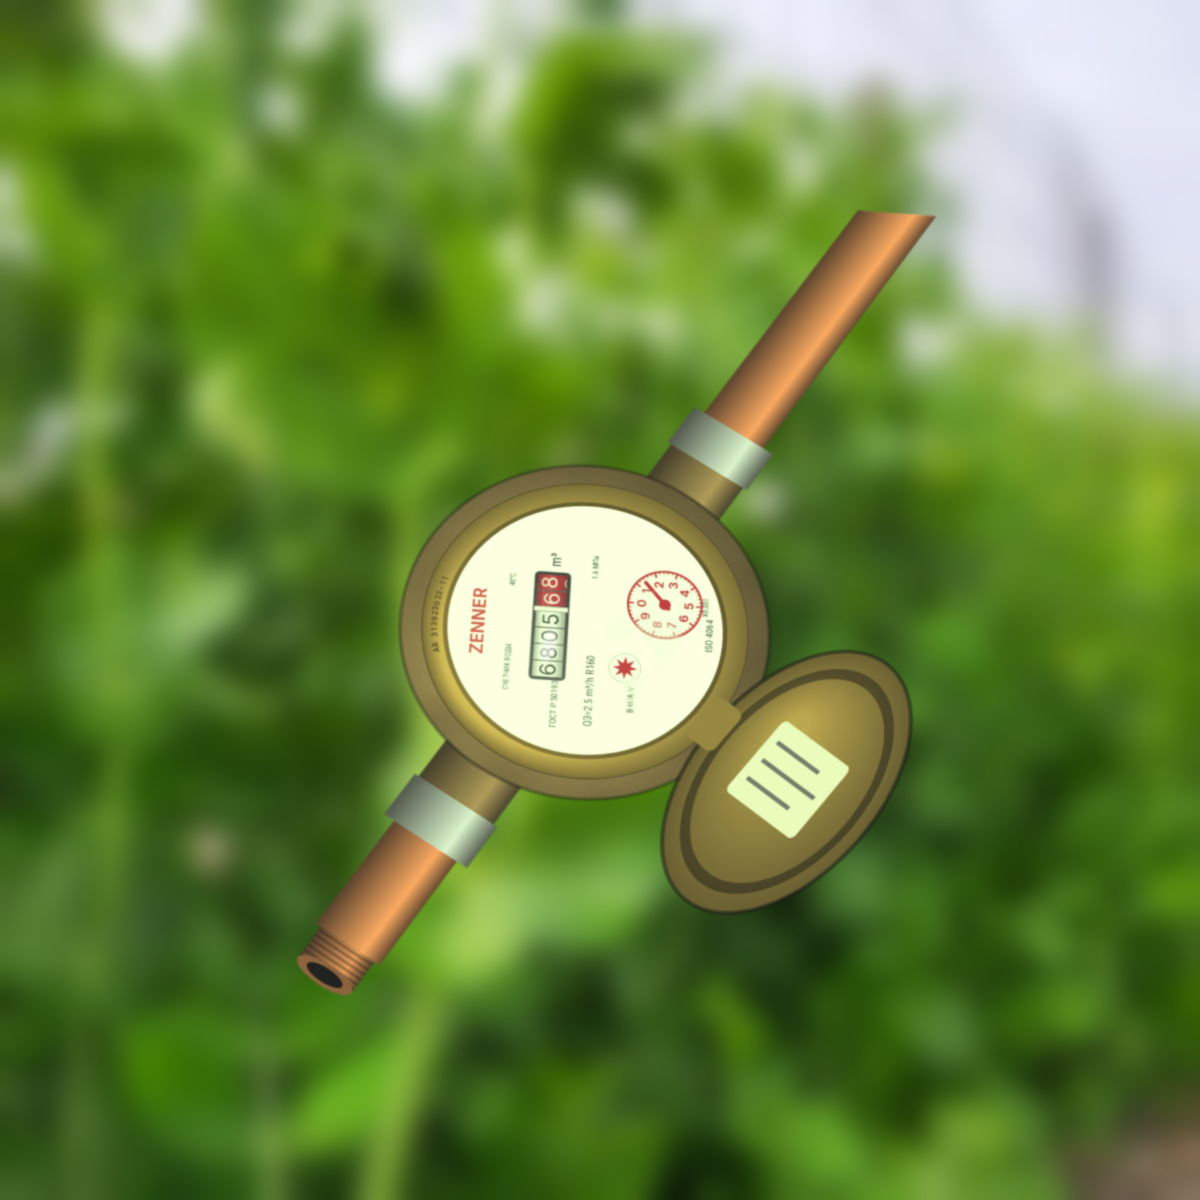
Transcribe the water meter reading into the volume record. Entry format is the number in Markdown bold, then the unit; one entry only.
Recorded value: **6805.681** m³
